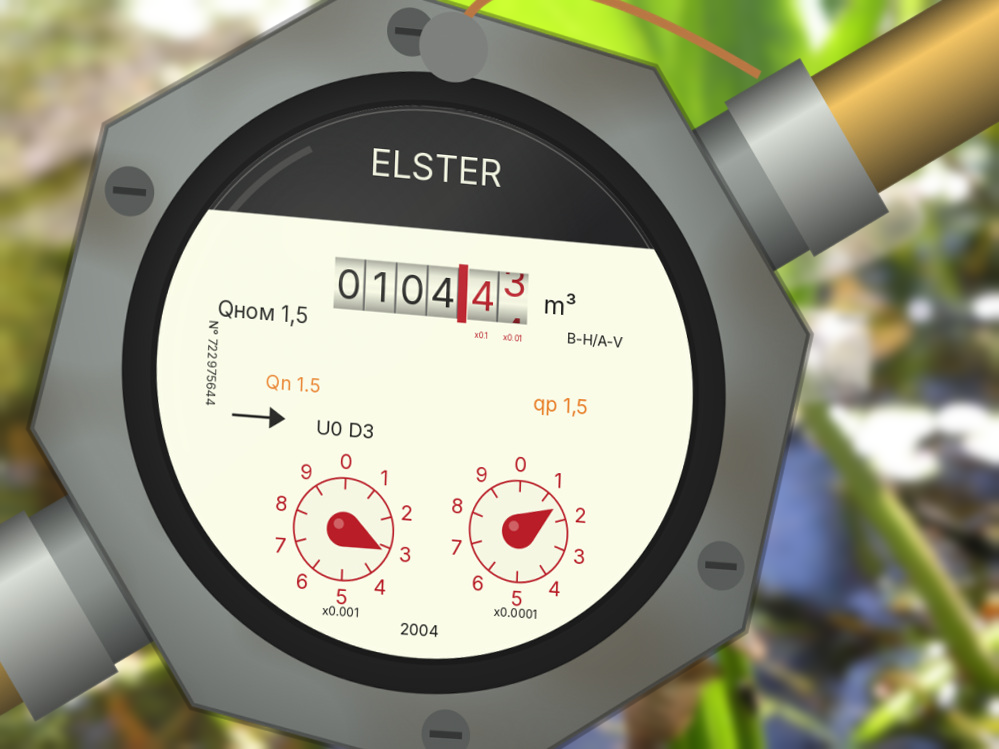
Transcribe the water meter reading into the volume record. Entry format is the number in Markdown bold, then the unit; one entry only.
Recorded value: **104.4331** m³
